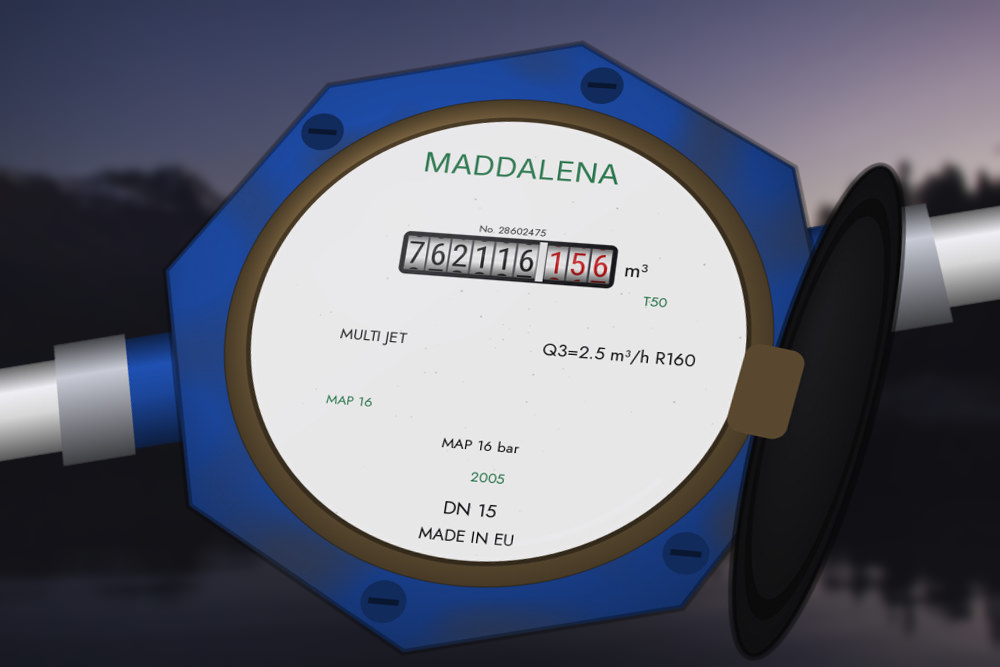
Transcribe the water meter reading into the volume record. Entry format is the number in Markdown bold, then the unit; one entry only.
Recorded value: **762116.156** m³
